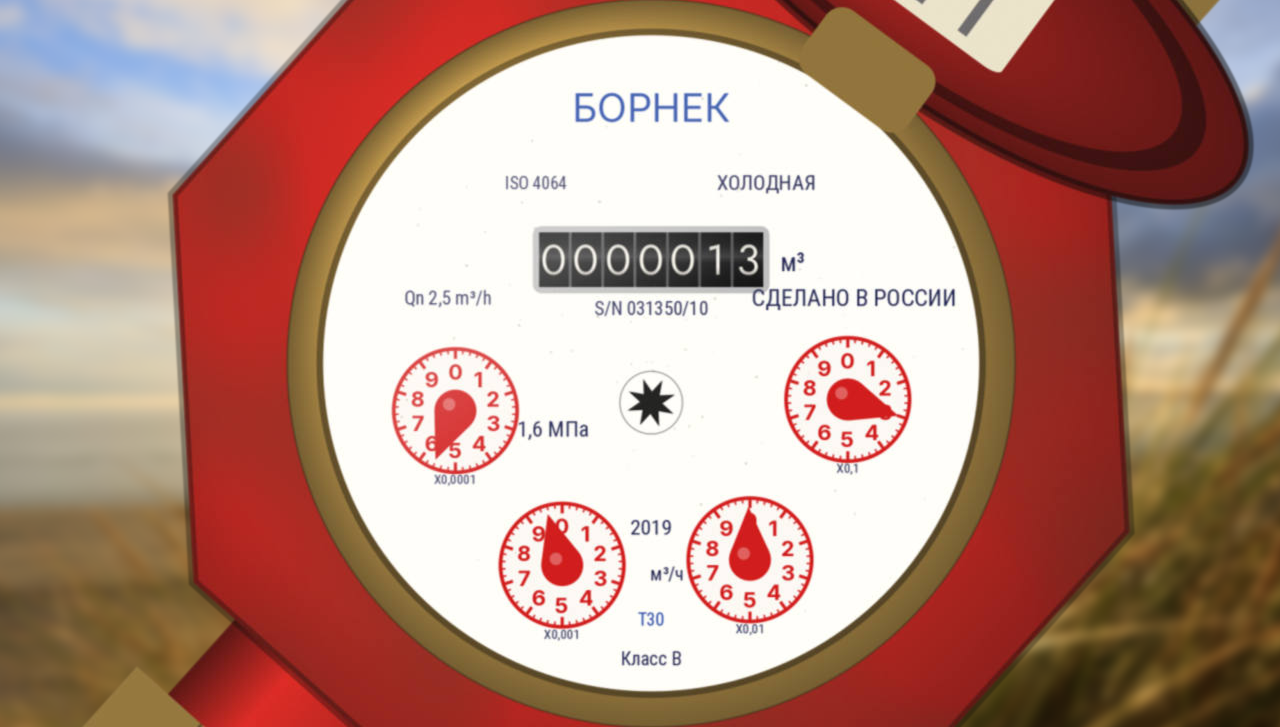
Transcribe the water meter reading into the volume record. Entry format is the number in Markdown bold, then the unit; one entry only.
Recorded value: **13.2995** m³
